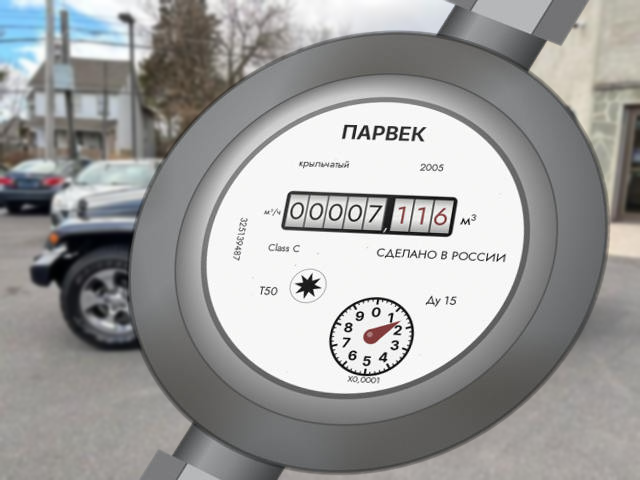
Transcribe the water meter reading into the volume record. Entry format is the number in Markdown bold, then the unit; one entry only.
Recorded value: **7.1161** m³
